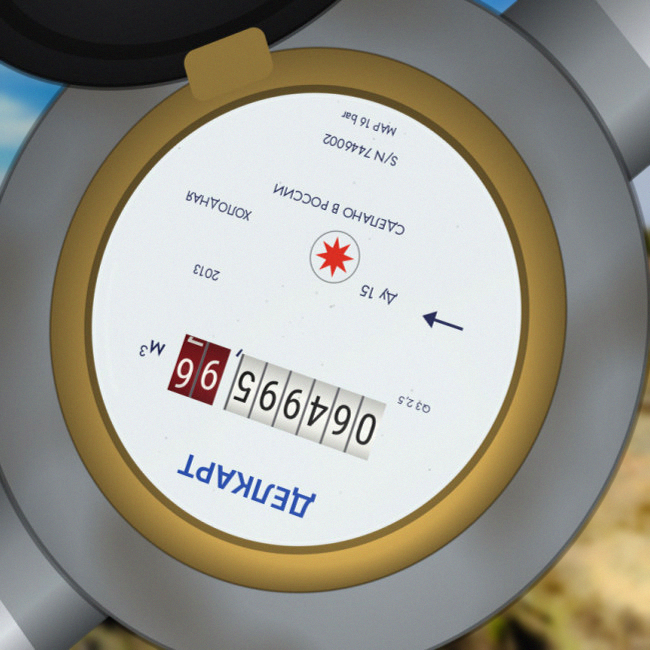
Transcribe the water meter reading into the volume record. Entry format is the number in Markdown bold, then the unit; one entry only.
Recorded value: **64995.96** m³
